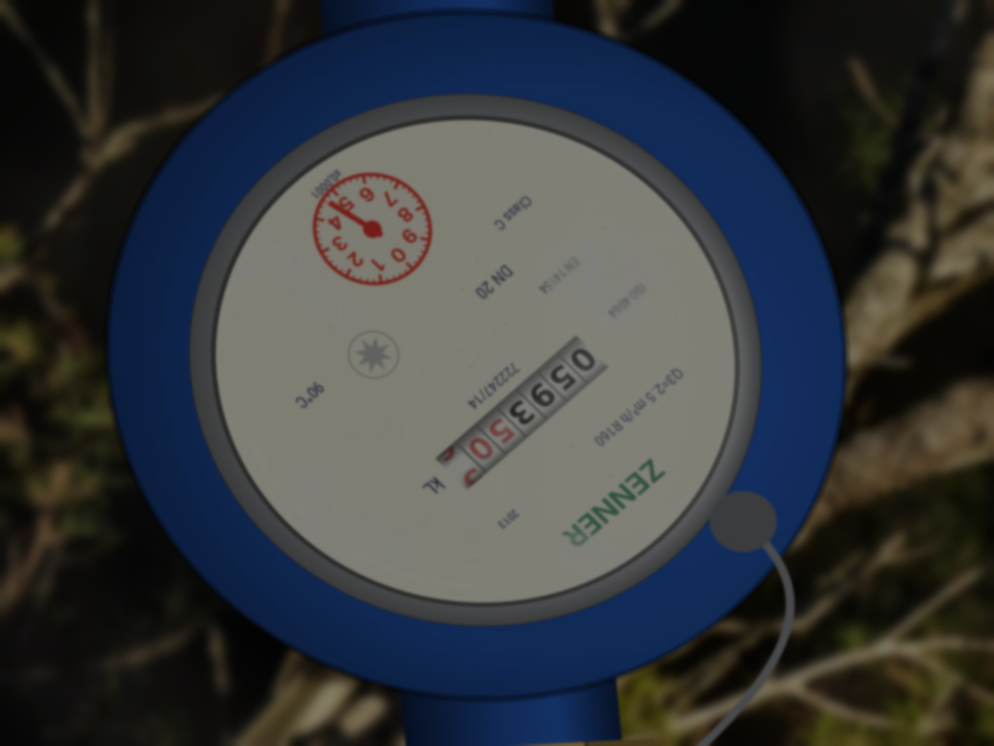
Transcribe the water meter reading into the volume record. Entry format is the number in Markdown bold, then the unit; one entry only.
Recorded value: **593.5054** kL
